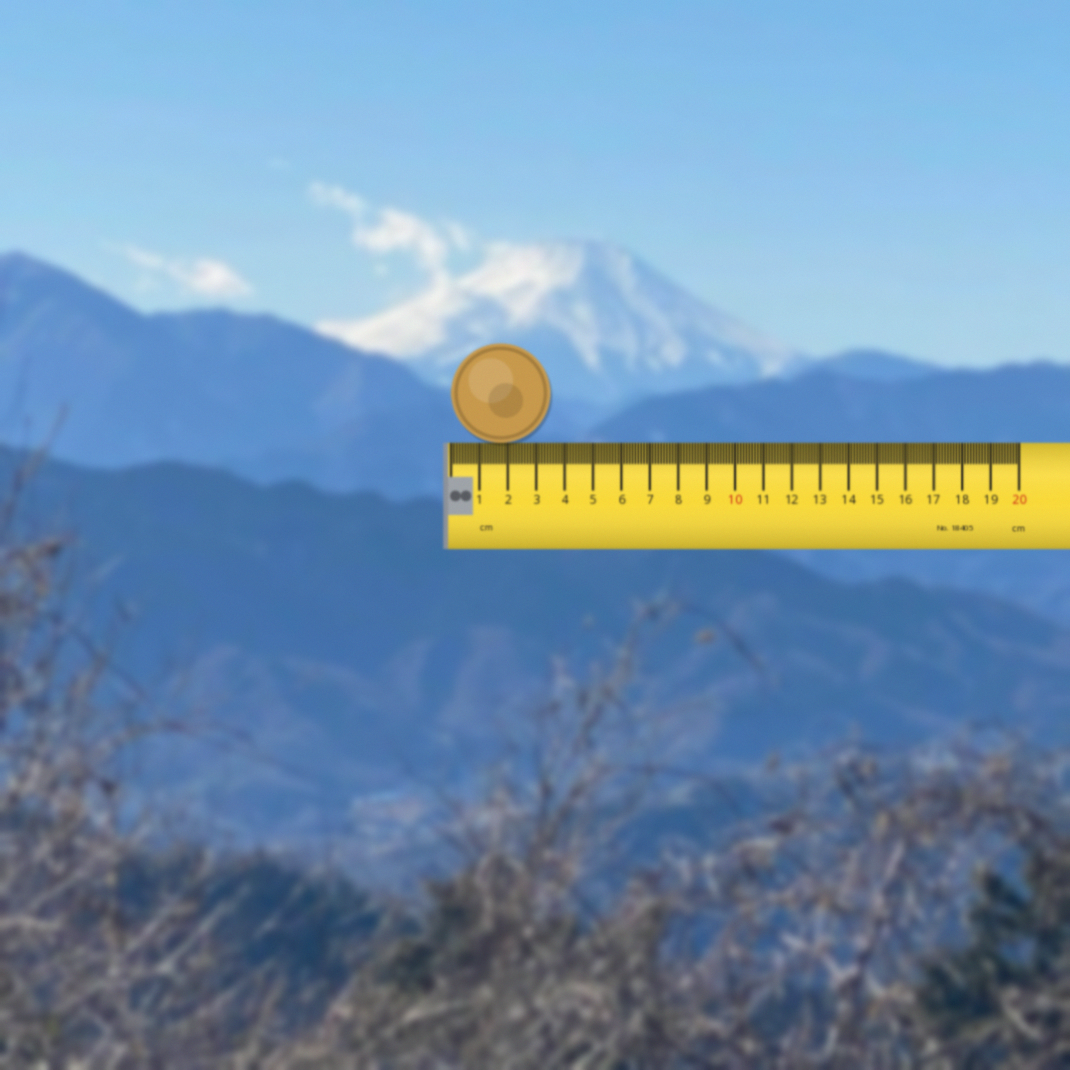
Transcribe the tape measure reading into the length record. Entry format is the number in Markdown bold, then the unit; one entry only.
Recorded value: **3.5** cm
